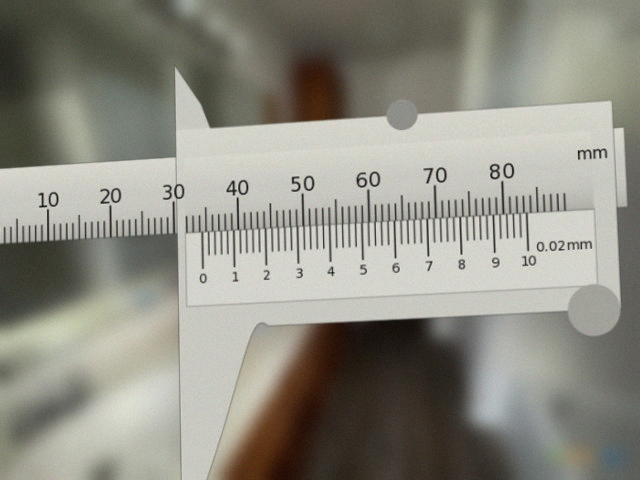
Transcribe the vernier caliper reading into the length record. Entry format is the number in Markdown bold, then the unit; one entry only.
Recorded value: **34.4** mm
